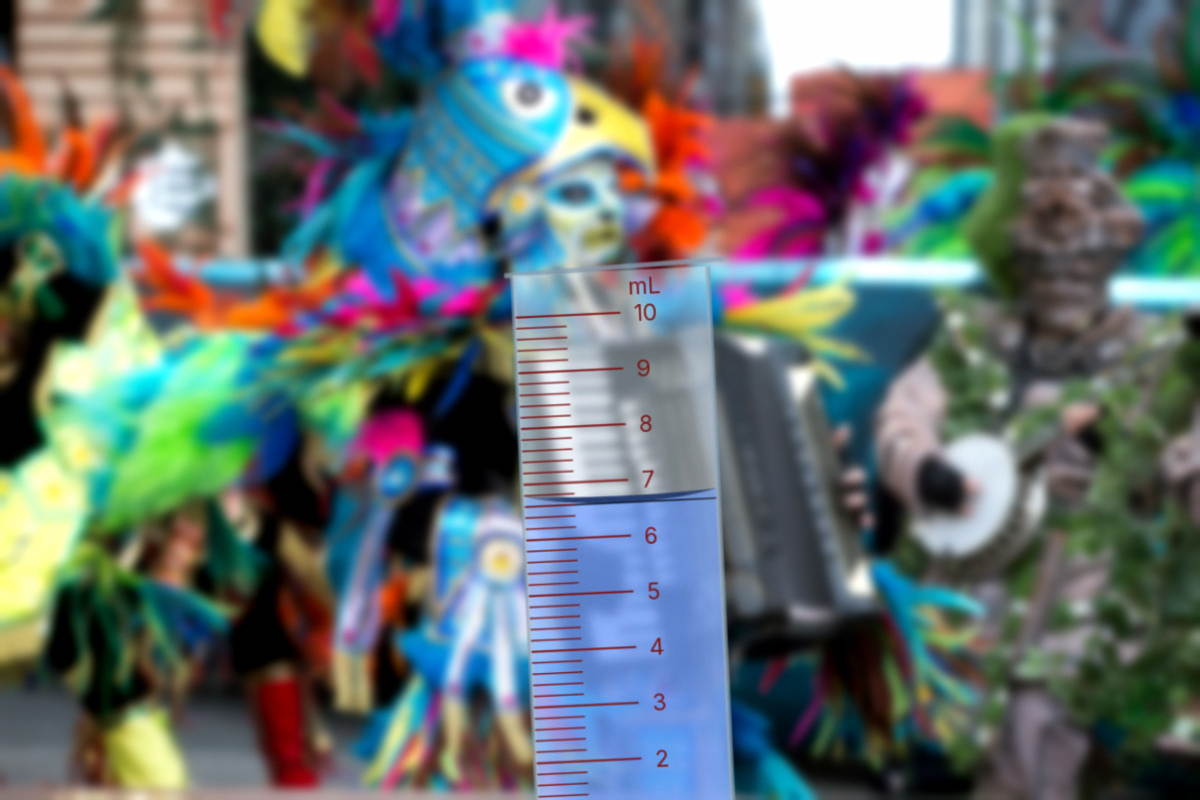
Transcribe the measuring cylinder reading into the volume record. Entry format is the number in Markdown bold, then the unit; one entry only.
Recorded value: **6.6** mL
